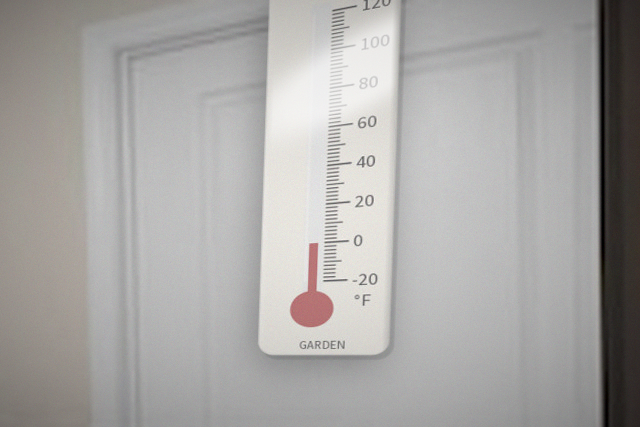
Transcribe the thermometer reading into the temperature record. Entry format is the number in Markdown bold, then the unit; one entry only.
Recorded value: **0** °F
